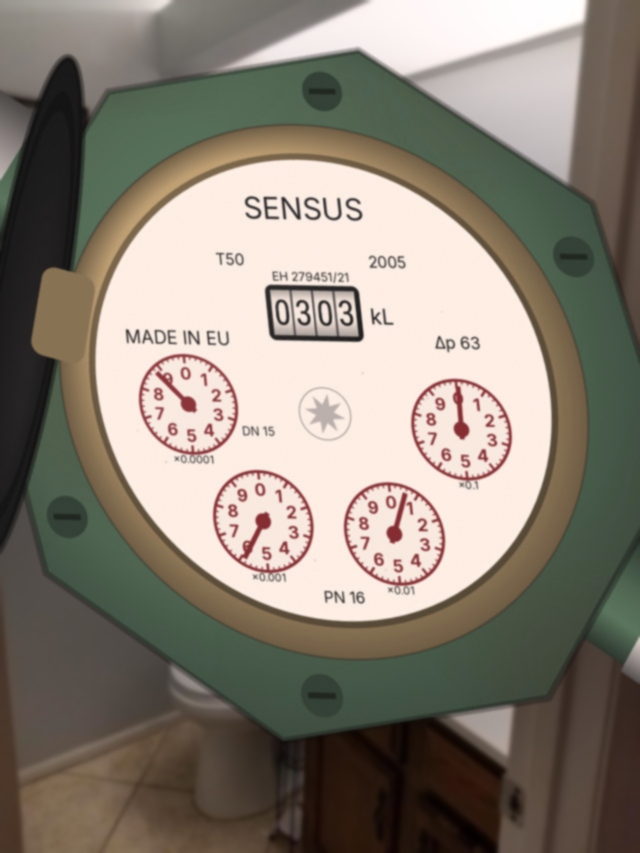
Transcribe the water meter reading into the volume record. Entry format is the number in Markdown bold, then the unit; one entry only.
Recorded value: **303.0058** kL
